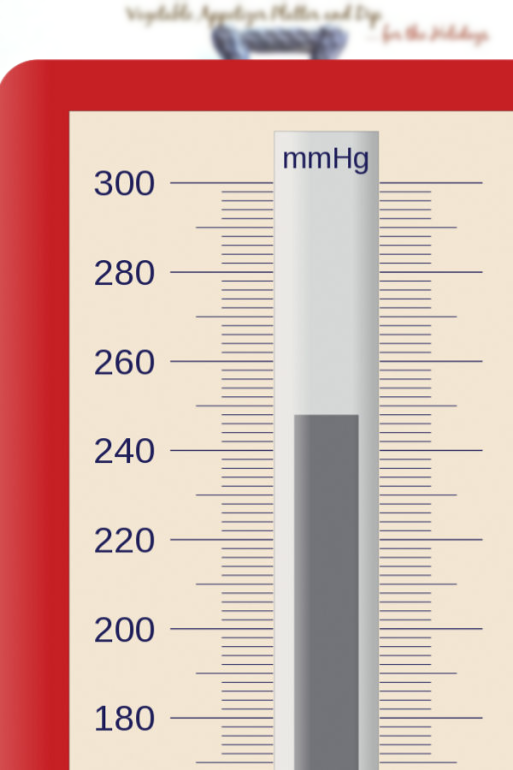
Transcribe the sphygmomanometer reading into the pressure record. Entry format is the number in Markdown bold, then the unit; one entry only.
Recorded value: **248** mmHg
